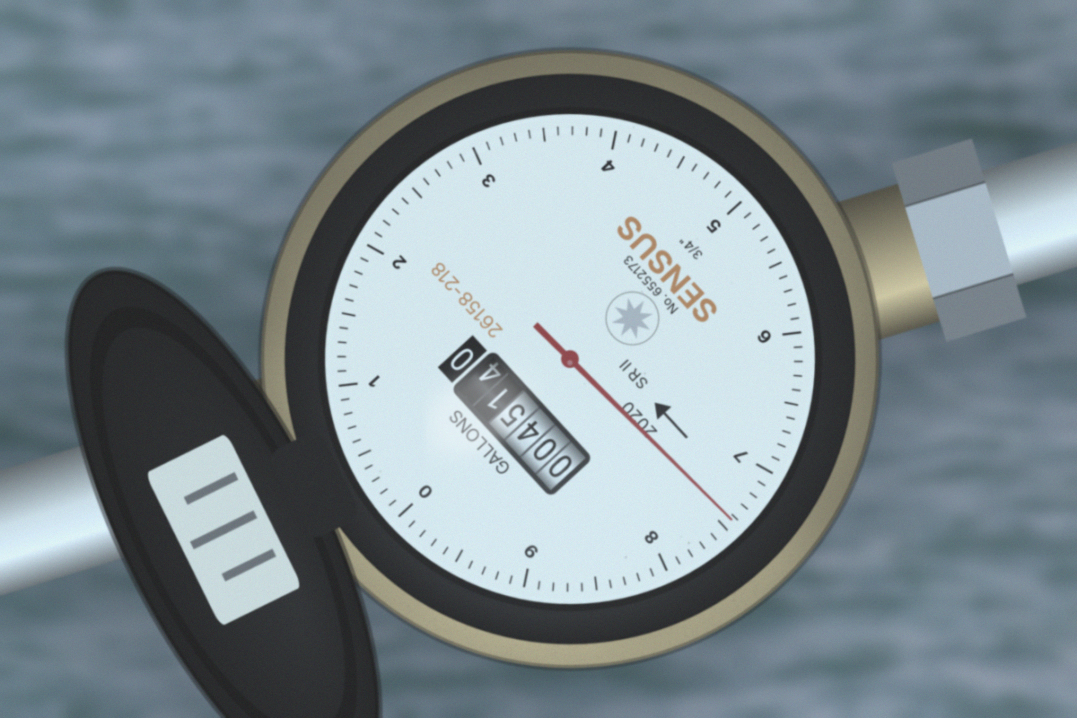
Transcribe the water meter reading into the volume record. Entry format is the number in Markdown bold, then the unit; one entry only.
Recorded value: **45137.4** gal
